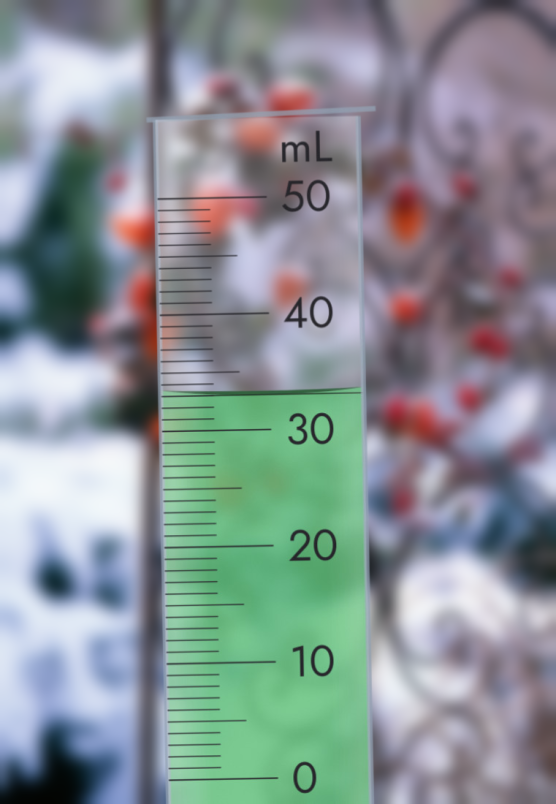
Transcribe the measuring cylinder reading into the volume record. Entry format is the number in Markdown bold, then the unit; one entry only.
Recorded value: **33** mL
